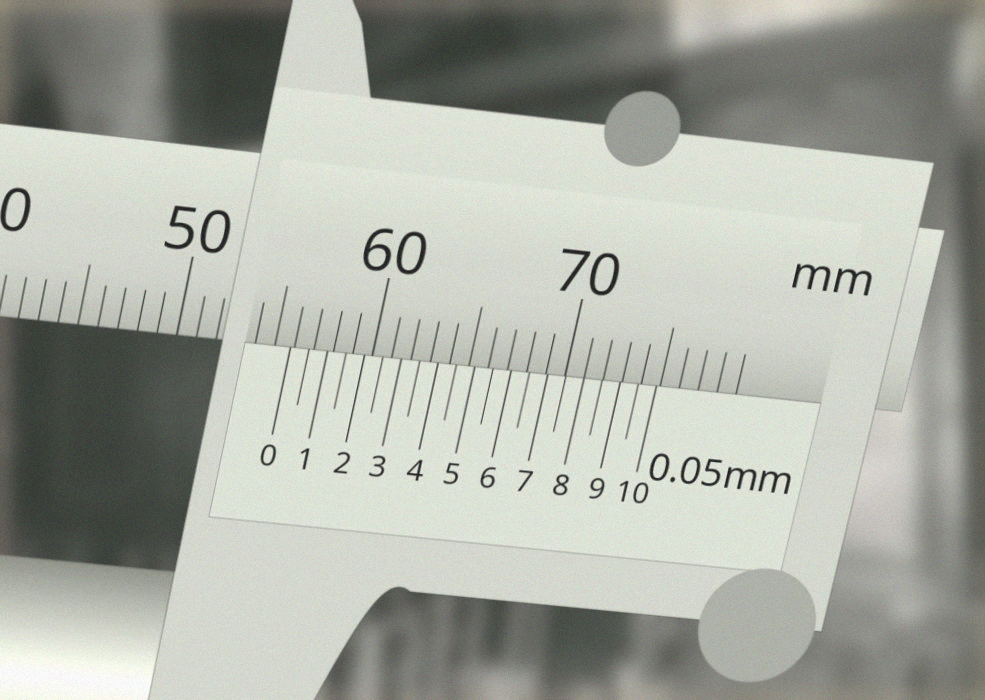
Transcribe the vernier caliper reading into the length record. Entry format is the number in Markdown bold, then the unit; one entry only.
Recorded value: **55.8** mm
